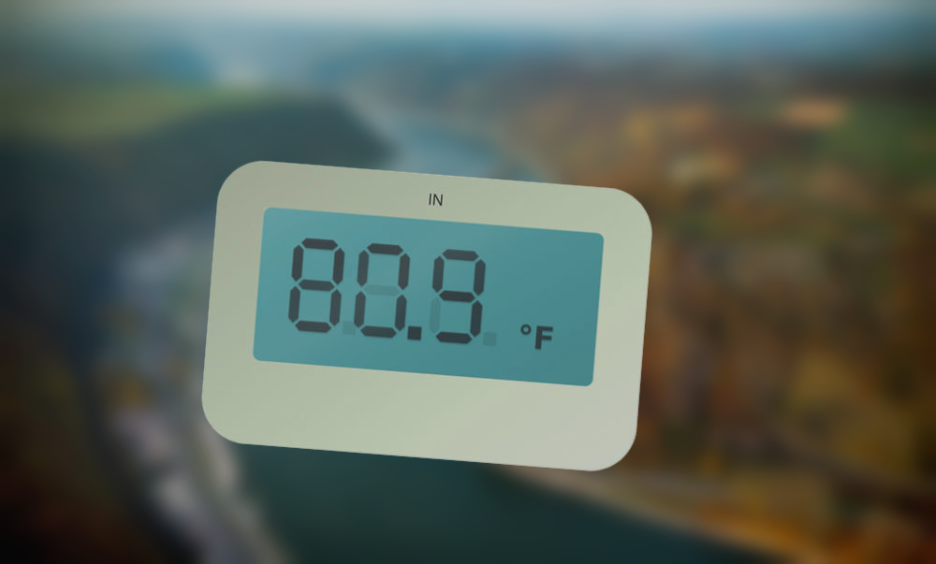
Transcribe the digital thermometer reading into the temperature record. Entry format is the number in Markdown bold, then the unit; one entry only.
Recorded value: **80.9** °F
